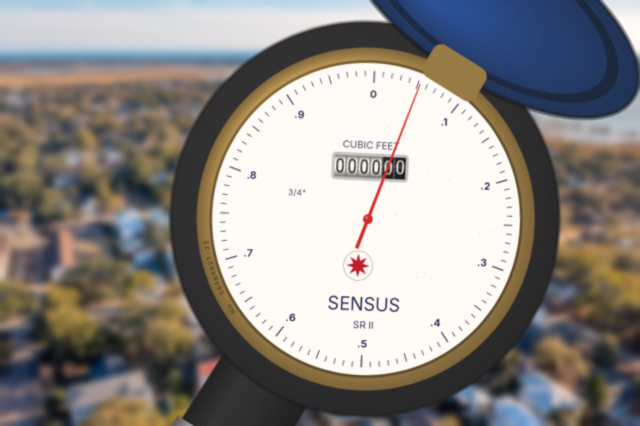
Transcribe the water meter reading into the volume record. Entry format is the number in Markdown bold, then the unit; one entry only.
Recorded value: **0.05** ft³
